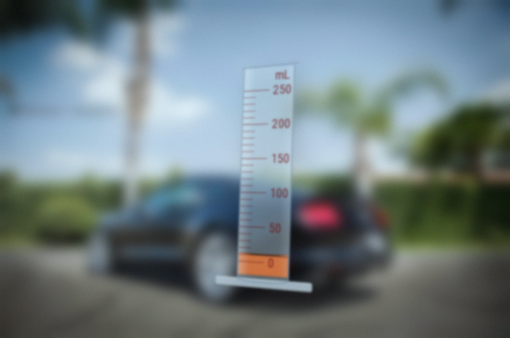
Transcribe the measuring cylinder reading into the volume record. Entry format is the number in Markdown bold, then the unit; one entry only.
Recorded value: **10** mL
